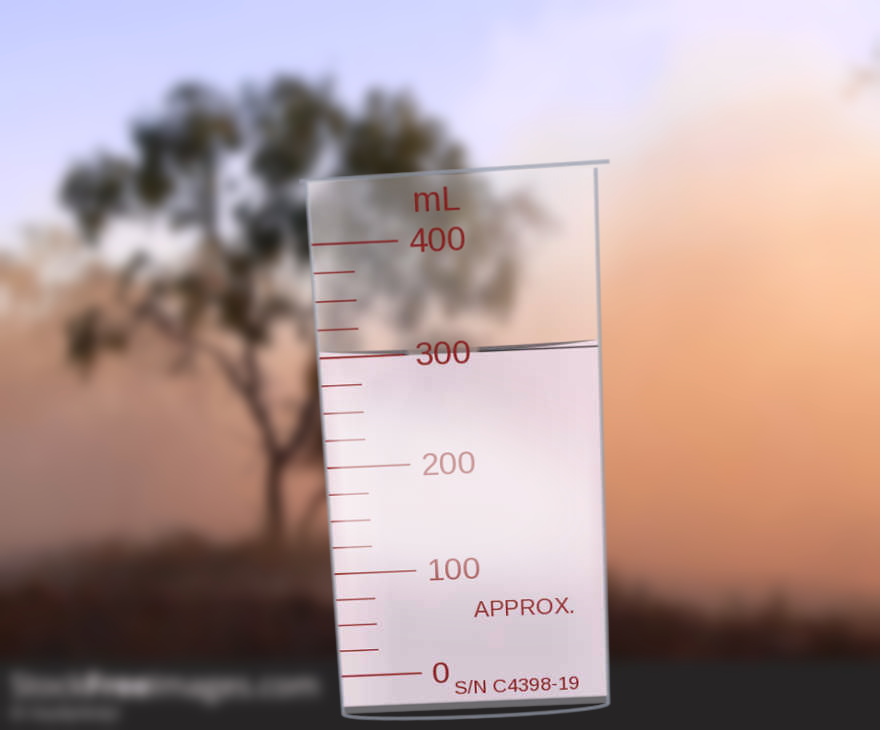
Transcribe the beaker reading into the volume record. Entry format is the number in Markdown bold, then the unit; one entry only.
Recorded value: **300** mL
